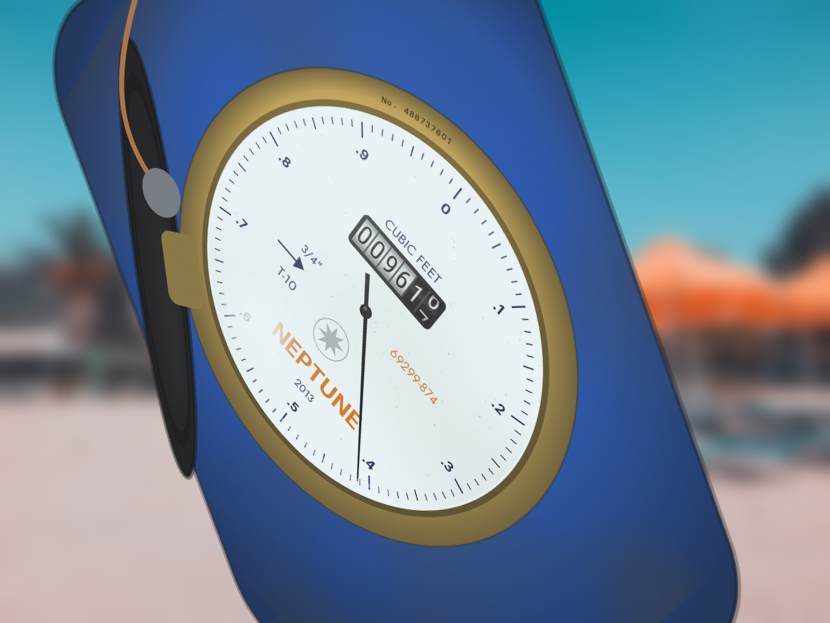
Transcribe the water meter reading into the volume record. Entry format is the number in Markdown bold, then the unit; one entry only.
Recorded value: **9616.41** ft³
